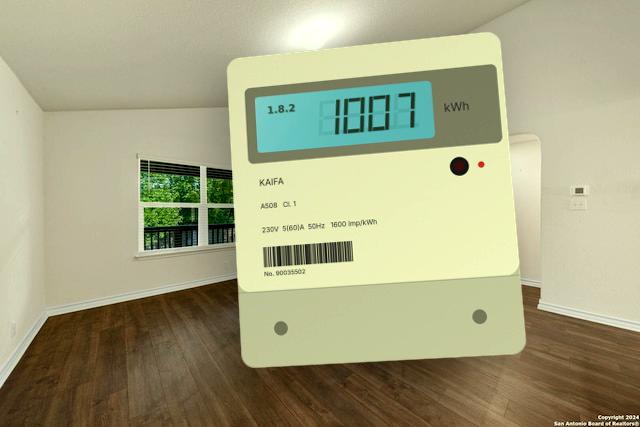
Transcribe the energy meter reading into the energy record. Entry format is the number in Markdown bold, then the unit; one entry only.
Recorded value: **1007** kWh
